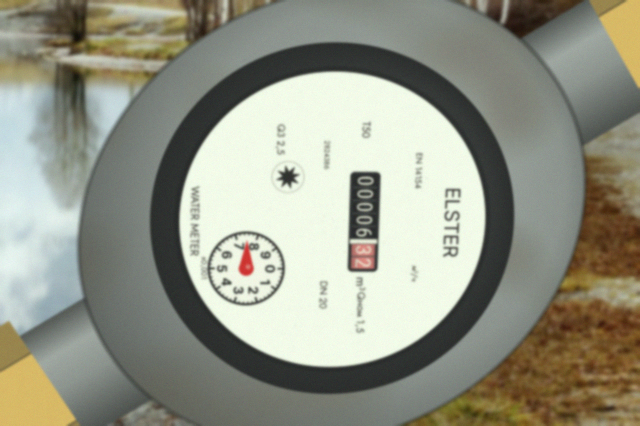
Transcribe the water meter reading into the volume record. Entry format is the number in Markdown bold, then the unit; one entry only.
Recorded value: **6.327** m³
